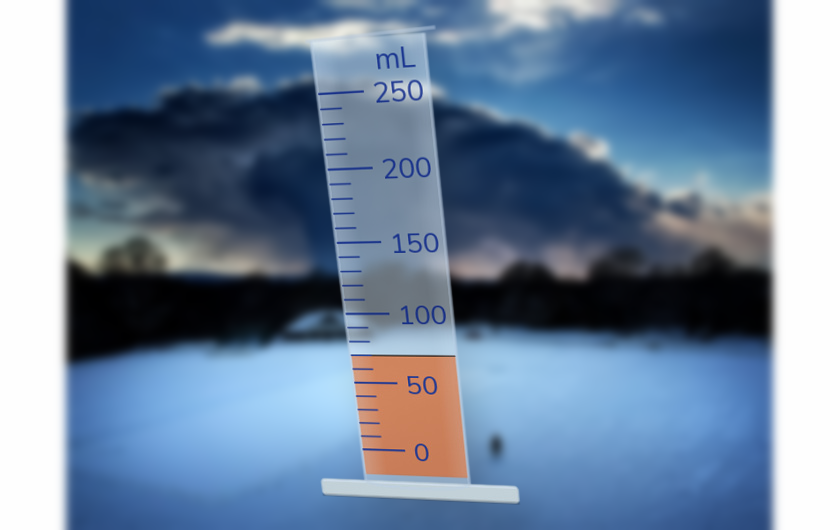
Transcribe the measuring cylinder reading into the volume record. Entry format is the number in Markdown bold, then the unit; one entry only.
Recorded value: **70** mL
